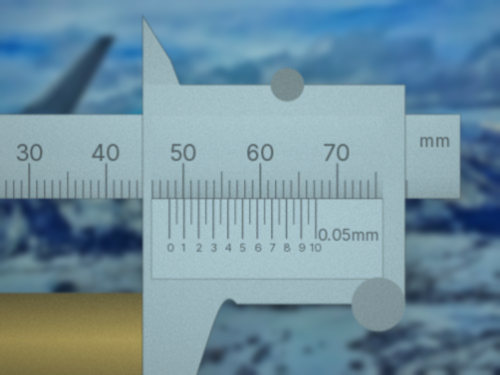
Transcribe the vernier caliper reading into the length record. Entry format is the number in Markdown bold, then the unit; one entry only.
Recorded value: **48.2** mm
